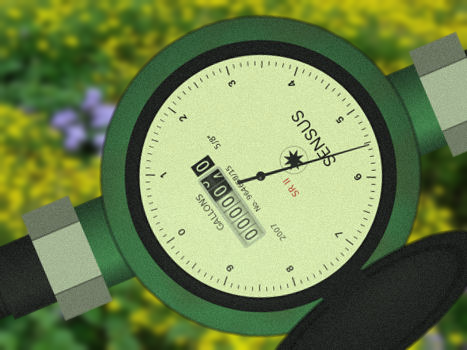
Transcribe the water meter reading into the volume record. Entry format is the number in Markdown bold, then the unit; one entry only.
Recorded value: **35.5** gal
